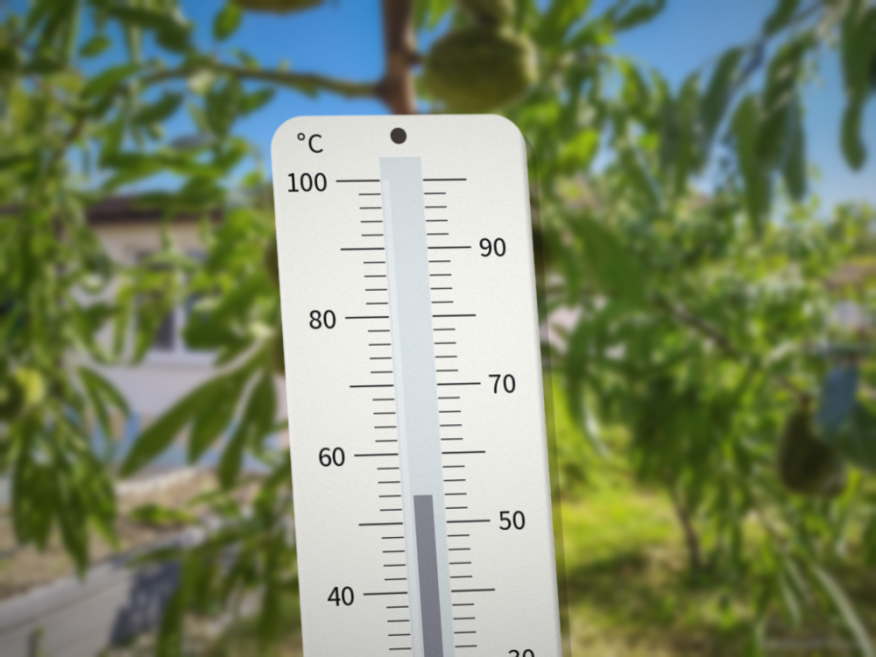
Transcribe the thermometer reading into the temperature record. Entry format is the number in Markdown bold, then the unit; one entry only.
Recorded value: **54** °C
